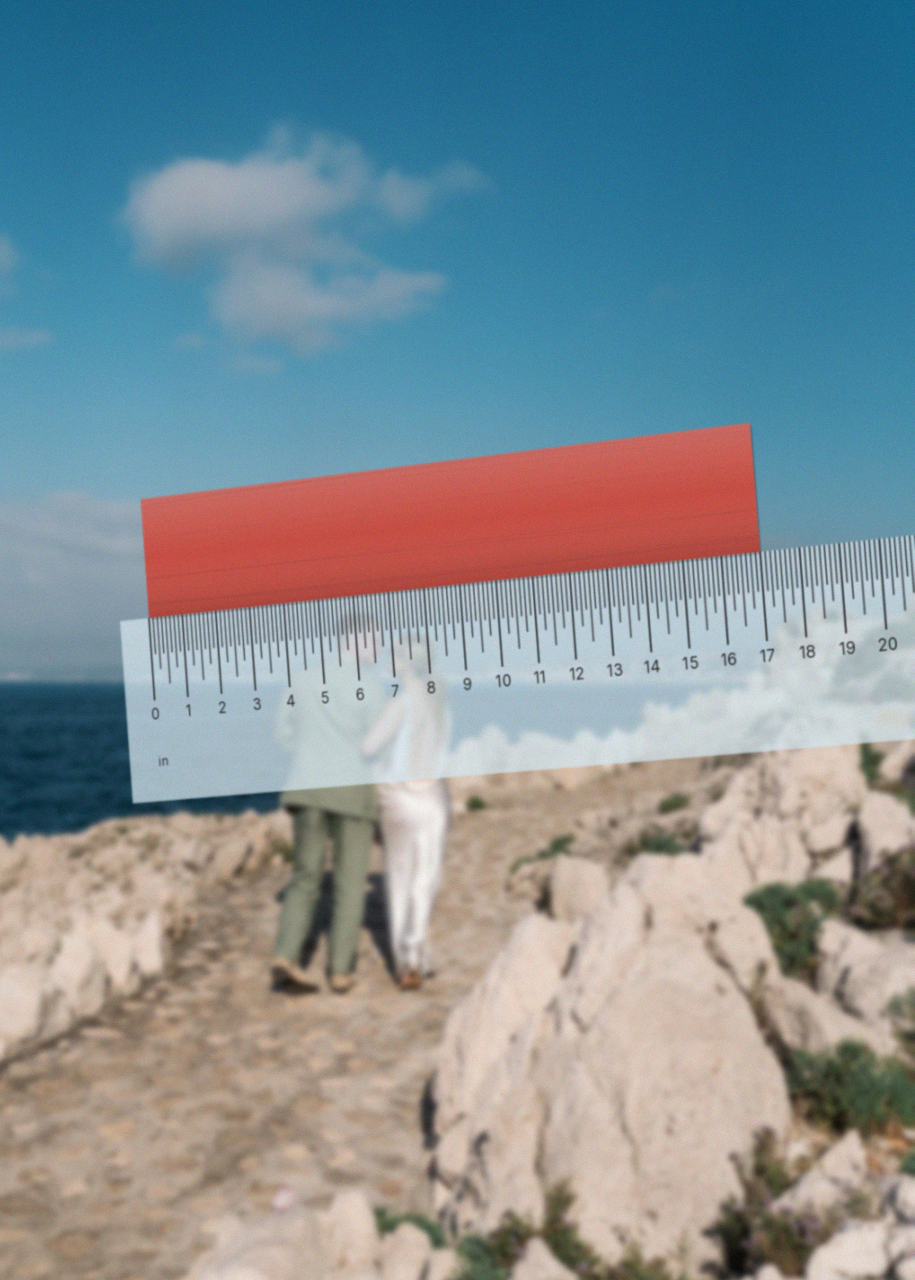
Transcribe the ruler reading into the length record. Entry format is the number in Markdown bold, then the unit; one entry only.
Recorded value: **17** in
